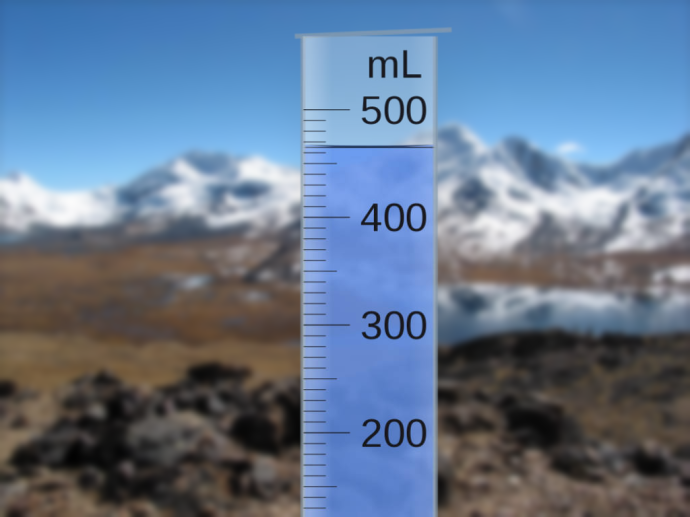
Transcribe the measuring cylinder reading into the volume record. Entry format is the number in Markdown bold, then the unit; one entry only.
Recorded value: **465** mL
